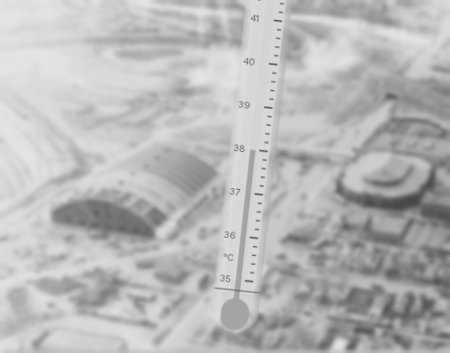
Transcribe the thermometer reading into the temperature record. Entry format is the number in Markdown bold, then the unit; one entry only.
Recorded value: **38** °C
